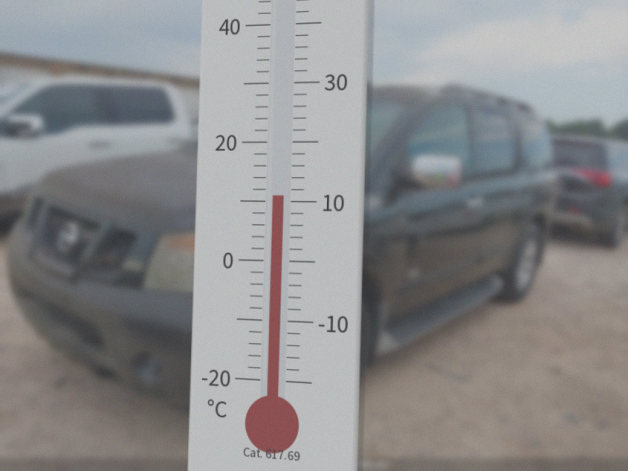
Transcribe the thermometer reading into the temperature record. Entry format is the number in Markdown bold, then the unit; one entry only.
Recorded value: **11** °C
